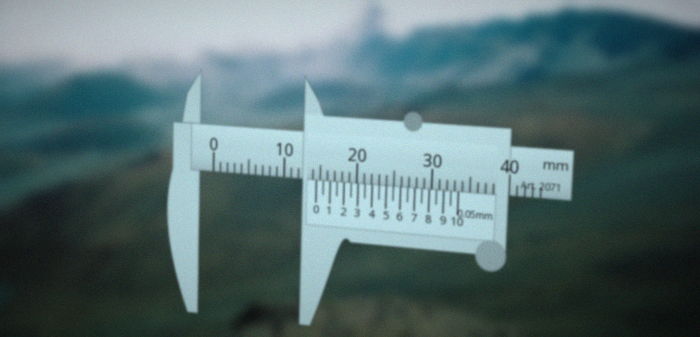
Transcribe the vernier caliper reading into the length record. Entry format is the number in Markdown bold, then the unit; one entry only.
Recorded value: **14.5** mm
